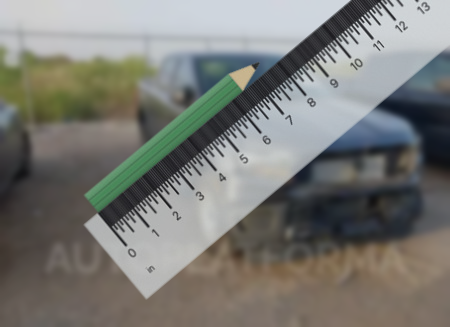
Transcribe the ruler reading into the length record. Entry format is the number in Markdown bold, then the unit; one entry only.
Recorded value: **7.5** in
